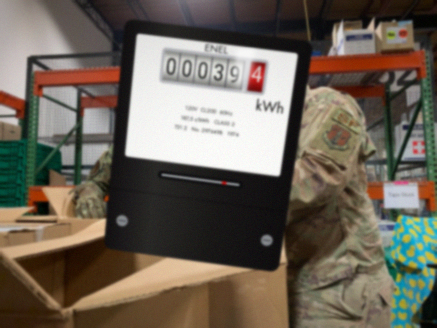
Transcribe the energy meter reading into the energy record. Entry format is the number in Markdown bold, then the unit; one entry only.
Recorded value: **39.4** kWh
